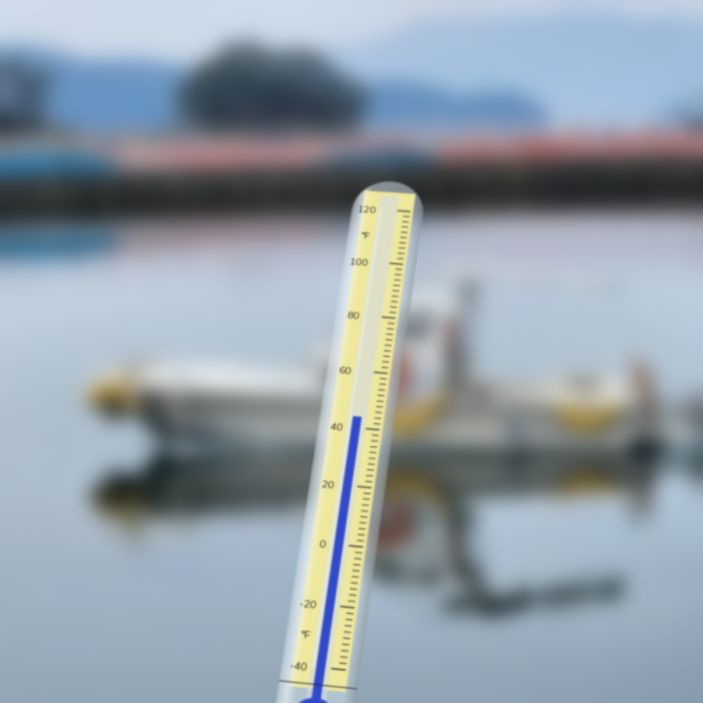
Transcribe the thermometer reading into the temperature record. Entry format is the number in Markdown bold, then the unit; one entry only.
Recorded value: **44** °F
